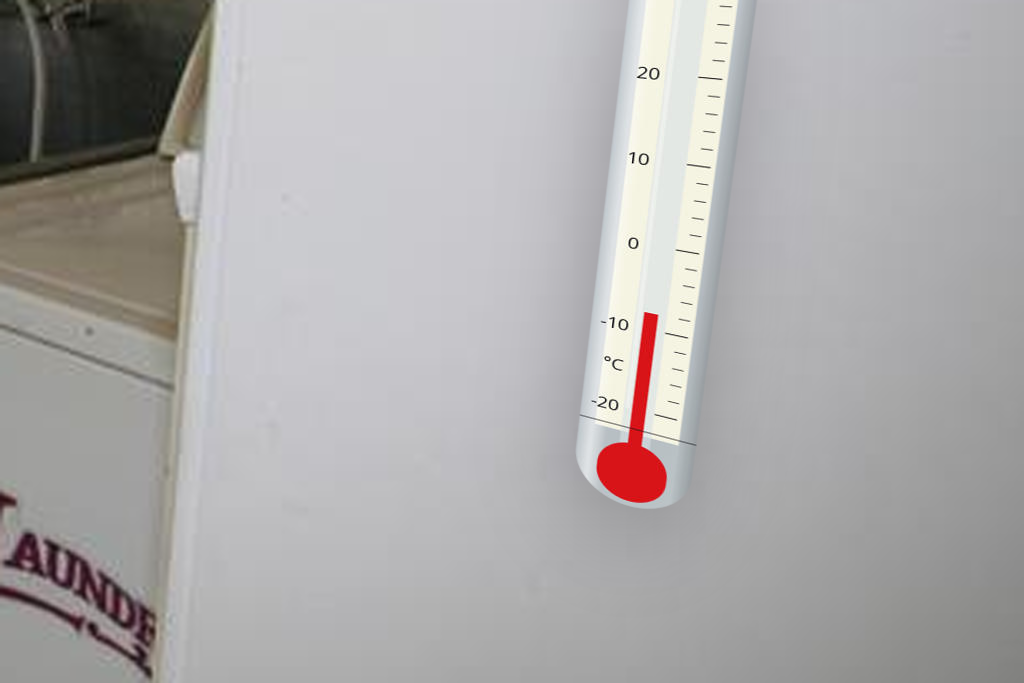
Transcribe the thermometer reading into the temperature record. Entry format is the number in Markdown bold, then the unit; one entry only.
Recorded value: **-8** °C
